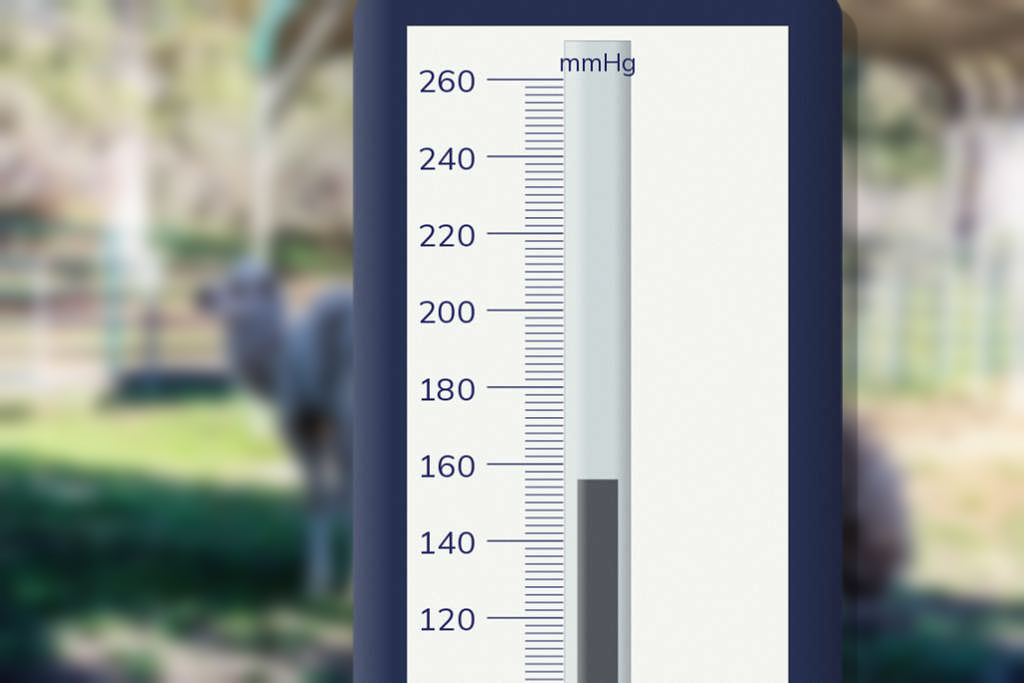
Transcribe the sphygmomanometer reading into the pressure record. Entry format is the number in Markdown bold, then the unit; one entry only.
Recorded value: **156** mmHg
